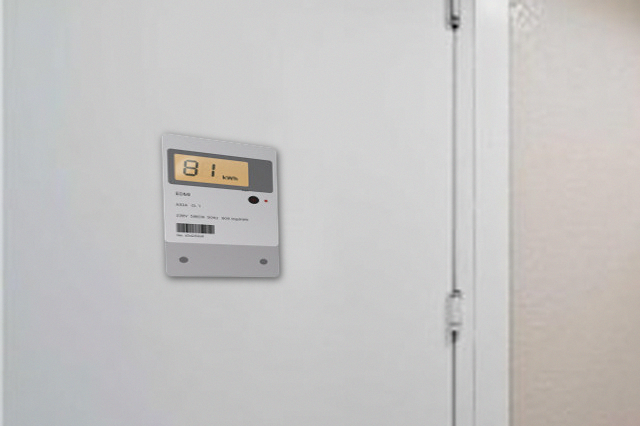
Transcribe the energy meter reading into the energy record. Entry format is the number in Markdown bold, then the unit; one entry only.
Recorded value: **81** kWh
